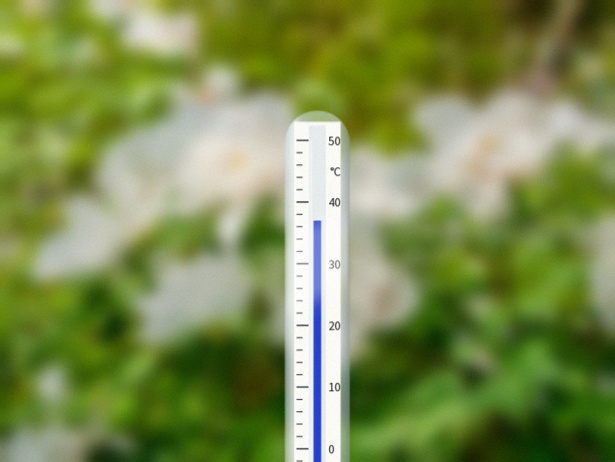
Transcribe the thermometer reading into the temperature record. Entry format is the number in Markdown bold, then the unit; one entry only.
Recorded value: **37** °C
